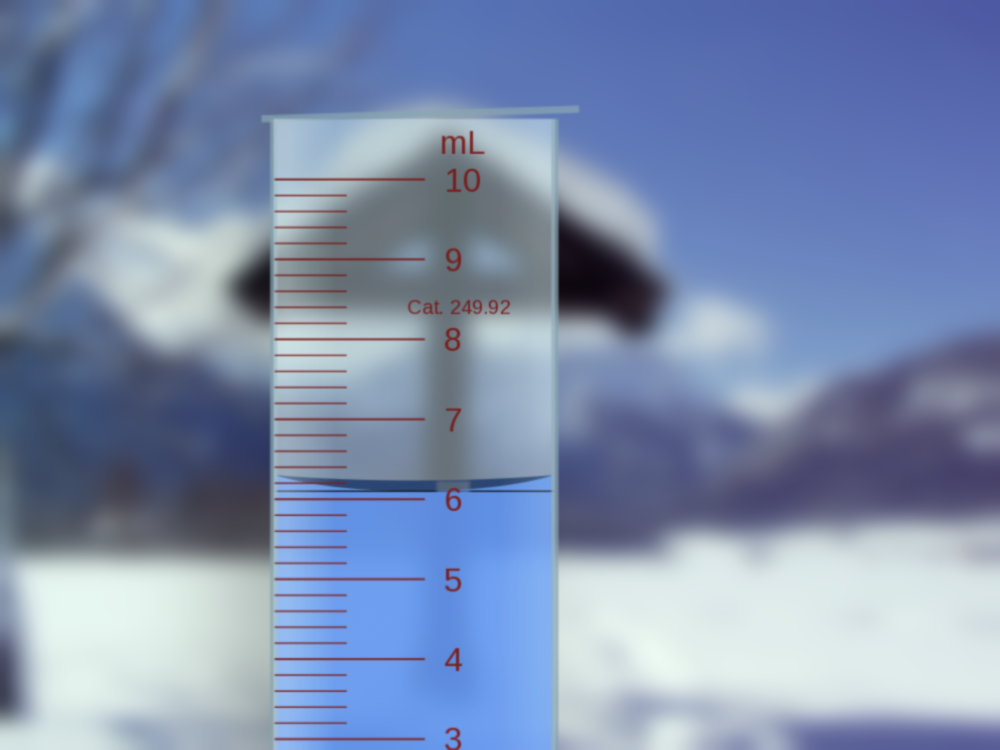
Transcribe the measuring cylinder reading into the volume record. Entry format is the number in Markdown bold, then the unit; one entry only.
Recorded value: **6.1** mL
